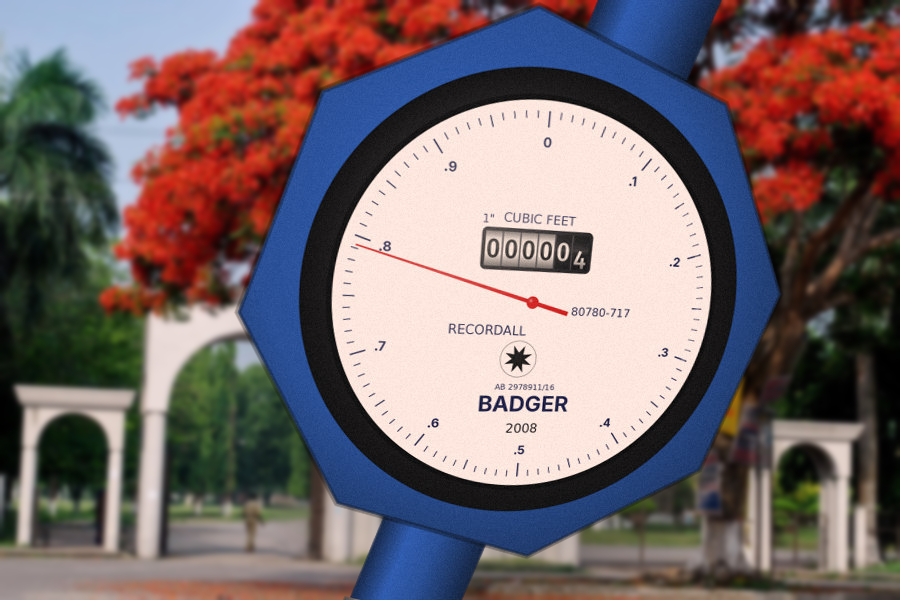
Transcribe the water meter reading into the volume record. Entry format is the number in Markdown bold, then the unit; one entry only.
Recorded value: **3.79** ft³
